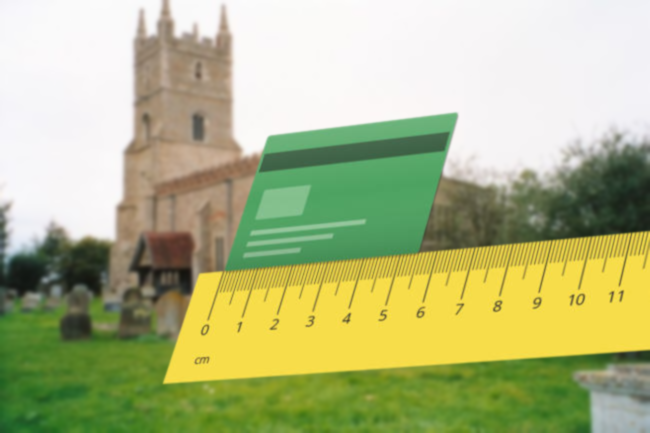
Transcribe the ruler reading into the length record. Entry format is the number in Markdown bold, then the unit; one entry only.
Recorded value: **5.5** cm
